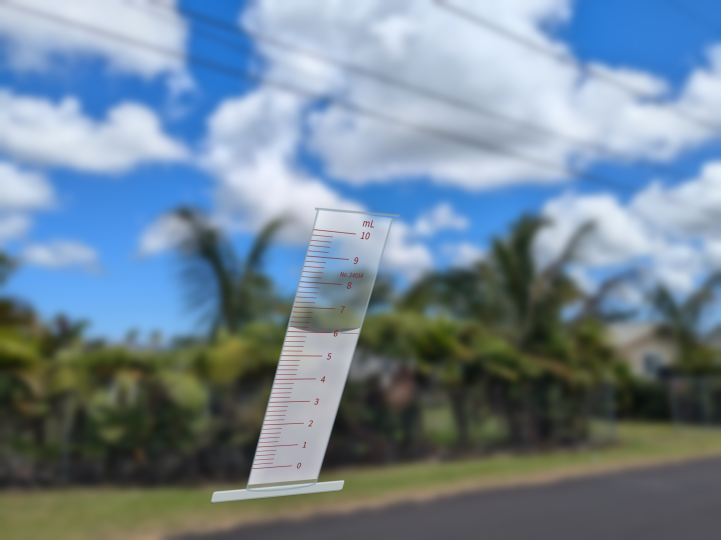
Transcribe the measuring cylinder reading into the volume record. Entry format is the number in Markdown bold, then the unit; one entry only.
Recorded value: **6** mL
